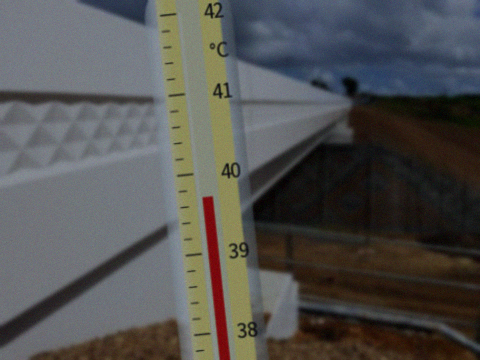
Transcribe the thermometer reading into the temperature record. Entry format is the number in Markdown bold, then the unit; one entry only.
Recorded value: **39.7** °C
